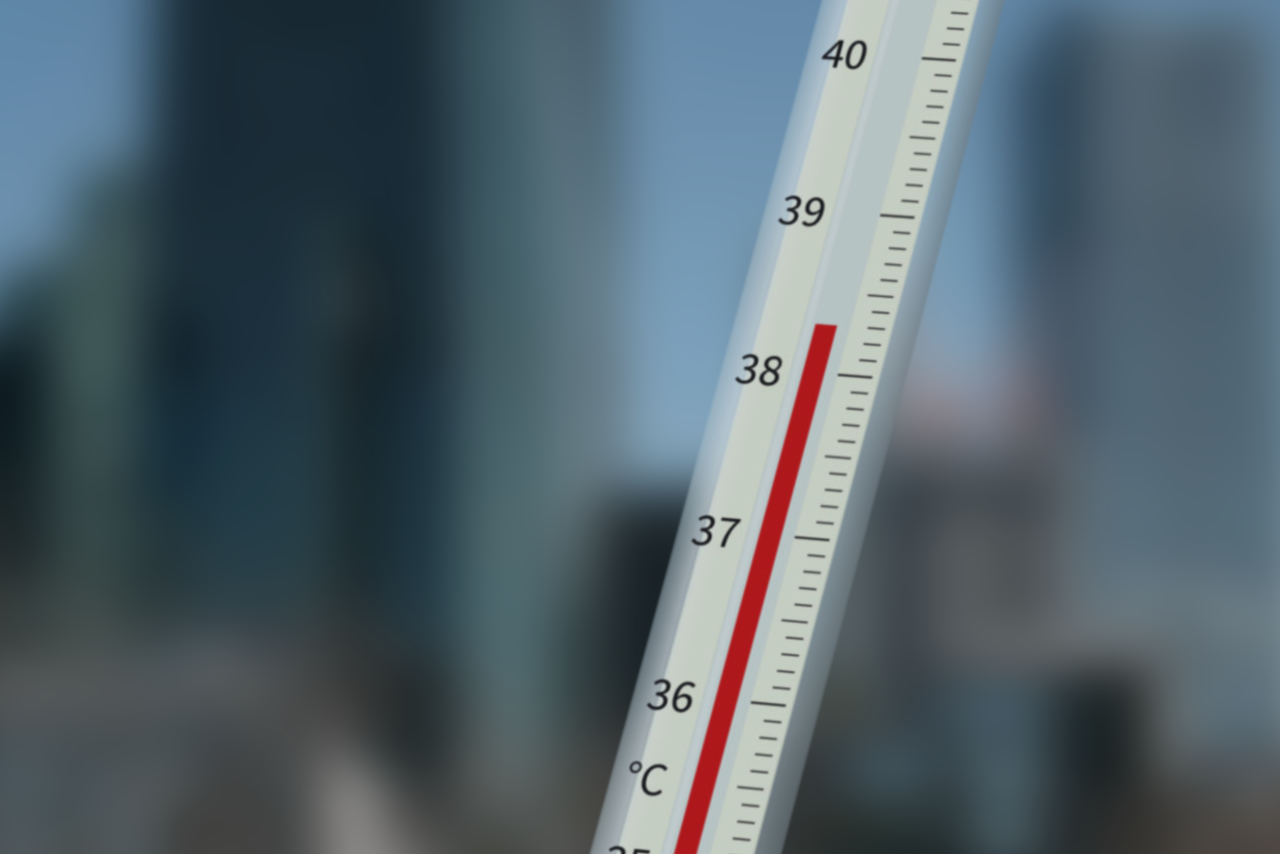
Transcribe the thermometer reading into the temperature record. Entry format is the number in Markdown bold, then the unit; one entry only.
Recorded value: **38.3** °C
